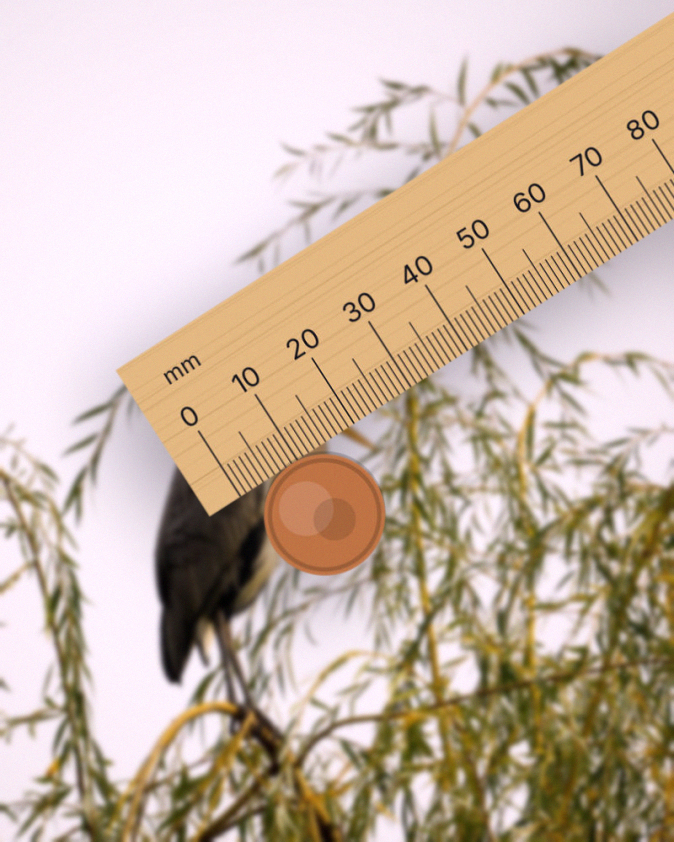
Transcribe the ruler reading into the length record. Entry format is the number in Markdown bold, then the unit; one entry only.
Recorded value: **18** mm
